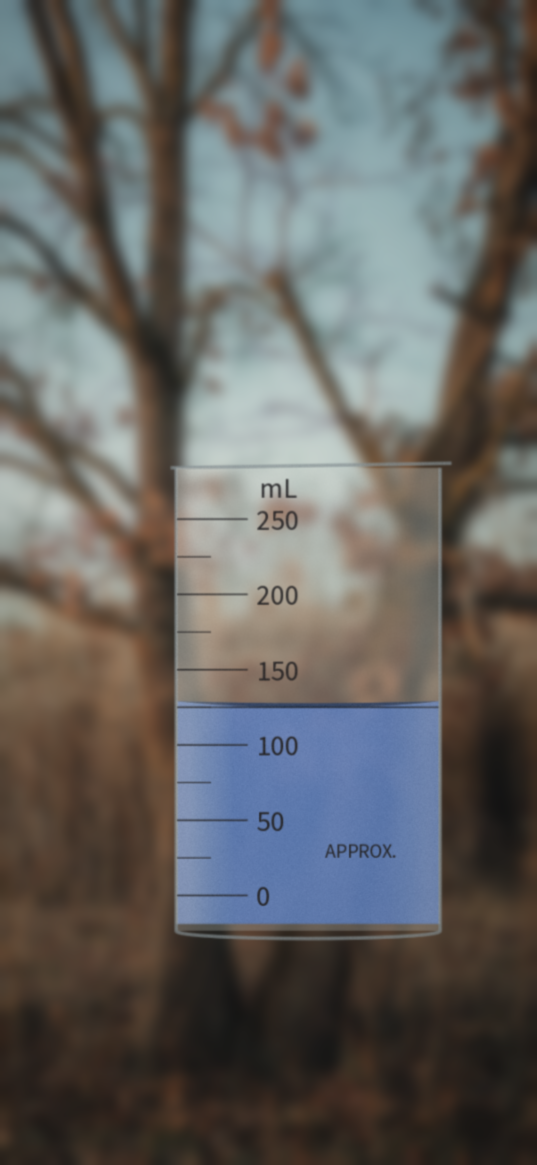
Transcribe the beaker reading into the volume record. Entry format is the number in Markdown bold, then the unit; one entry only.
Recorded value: **125** mL
